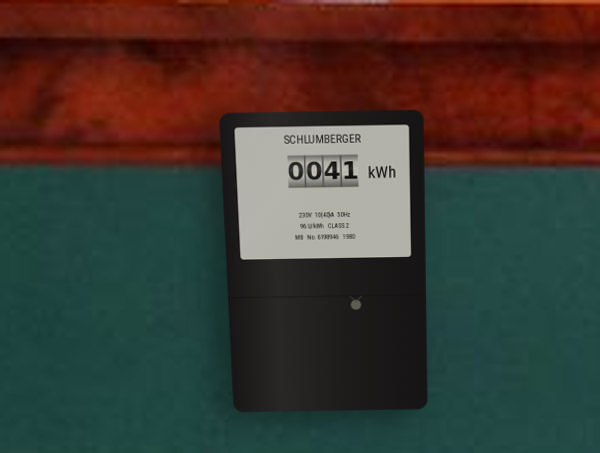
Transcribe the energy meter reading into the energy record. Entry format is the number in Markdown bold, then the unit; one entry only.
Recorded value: **41** kWh
